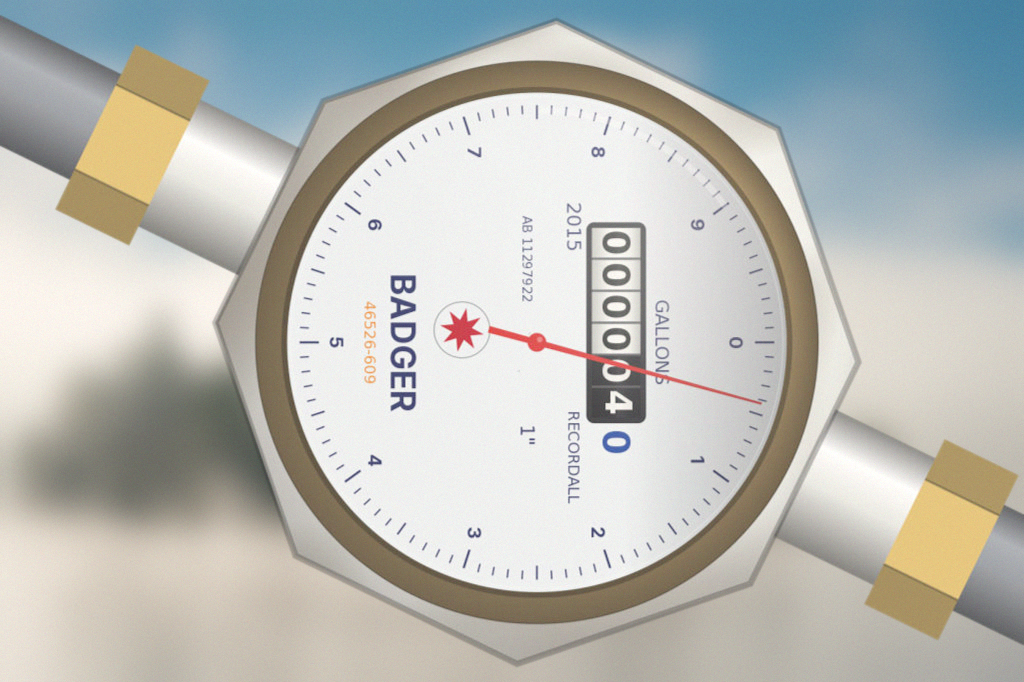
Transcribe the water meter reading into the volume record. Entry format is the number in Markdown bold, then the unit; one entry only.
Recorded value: **40.4** gal
